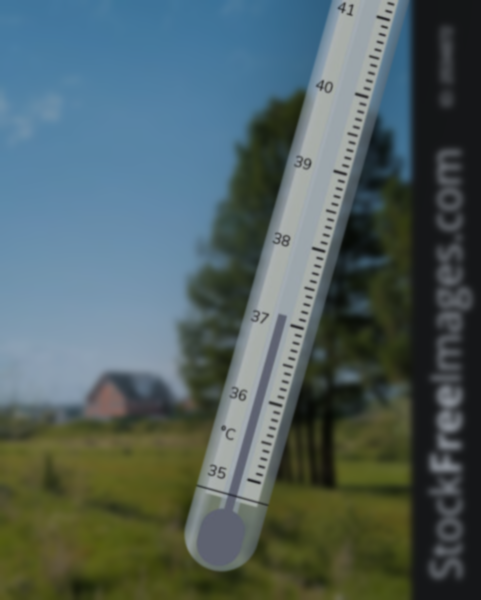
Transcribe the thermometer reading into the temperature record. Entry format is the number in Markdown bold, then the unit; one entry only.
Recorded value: **37.1** °C
